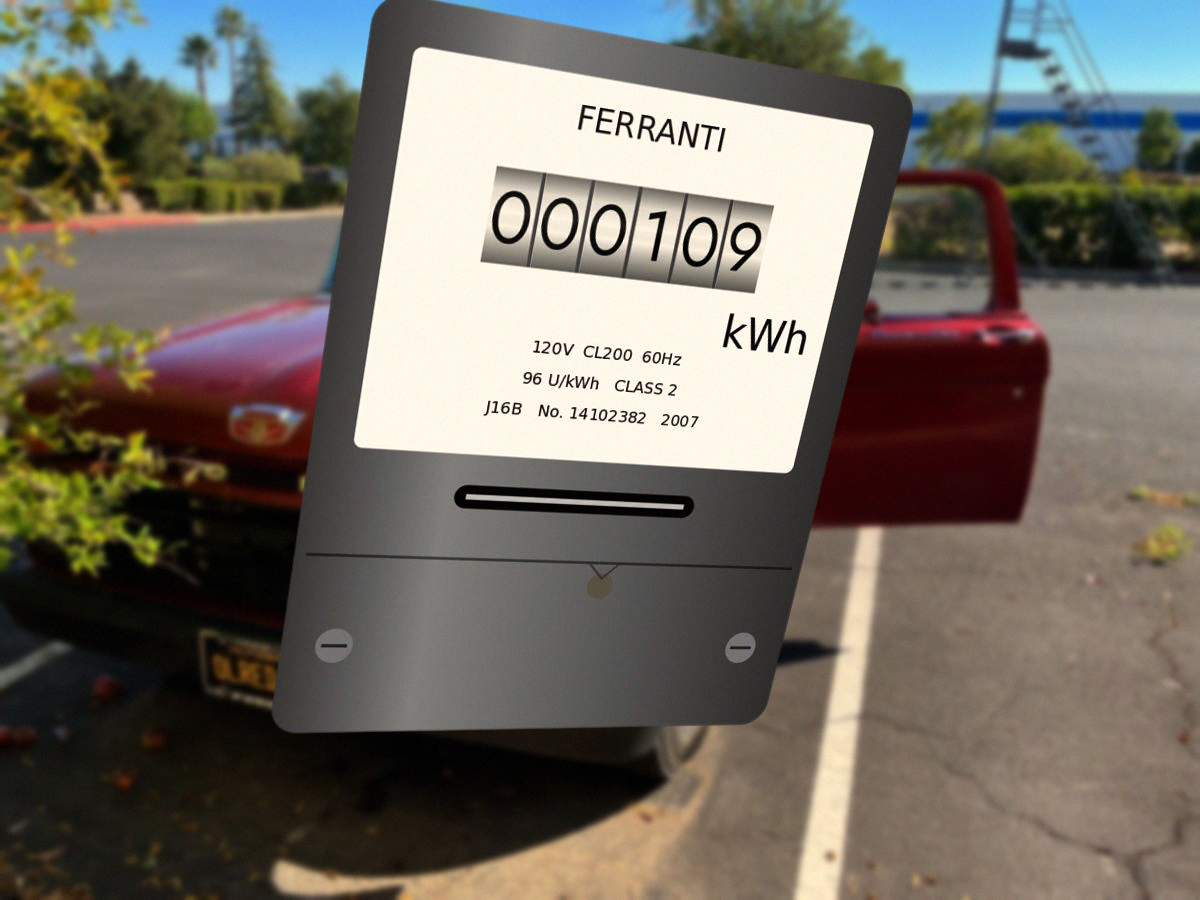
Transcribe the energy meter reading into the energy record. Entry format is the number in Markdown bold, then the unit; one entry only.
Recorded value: **109** kWh
